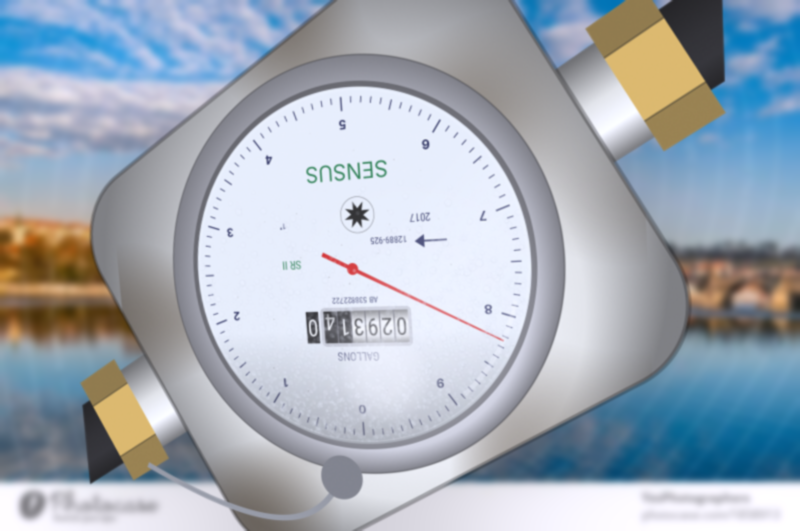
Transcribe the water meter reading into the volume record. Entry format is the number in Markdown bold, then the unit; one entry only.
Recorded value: **293138.2** gal
